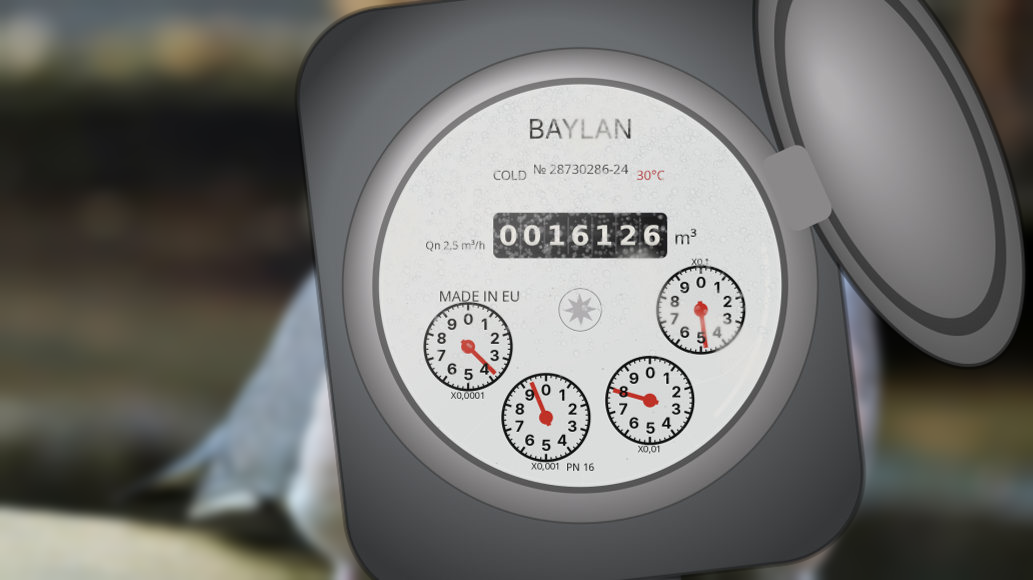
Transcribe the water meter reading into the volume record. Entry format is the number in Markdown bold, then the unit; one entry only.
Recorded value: **16126.4793** m³
